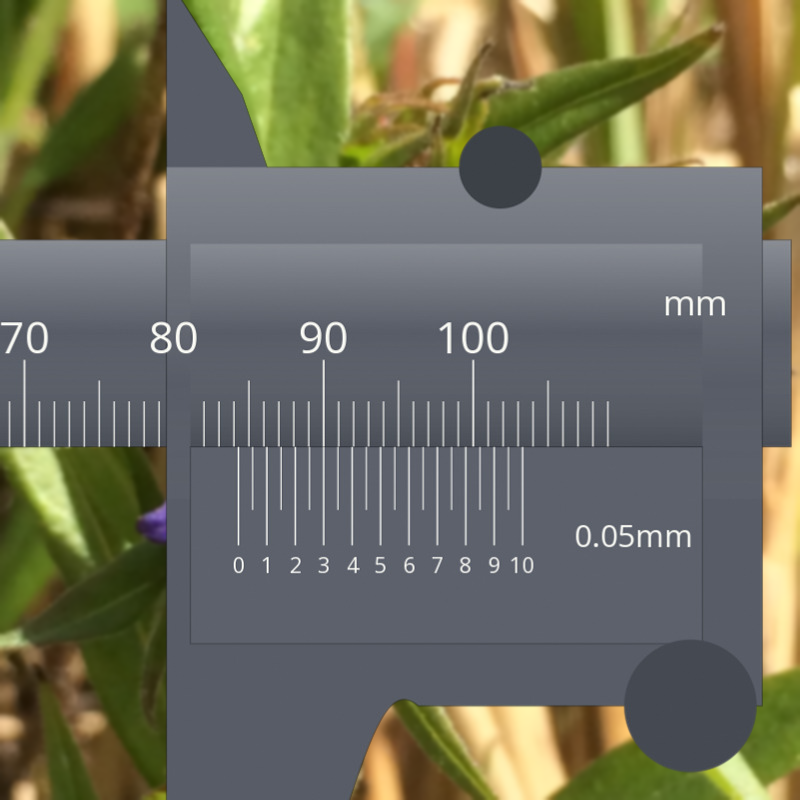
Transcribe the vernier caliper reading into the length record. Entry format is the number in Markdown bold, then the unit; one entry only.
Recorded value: **84.3** mm
